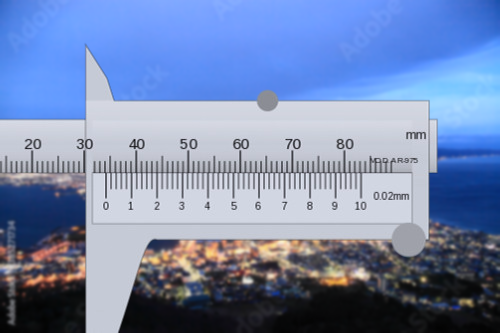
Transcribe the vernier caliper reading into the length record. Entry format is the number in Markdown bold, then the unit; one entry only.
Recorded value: **34.2** mm
